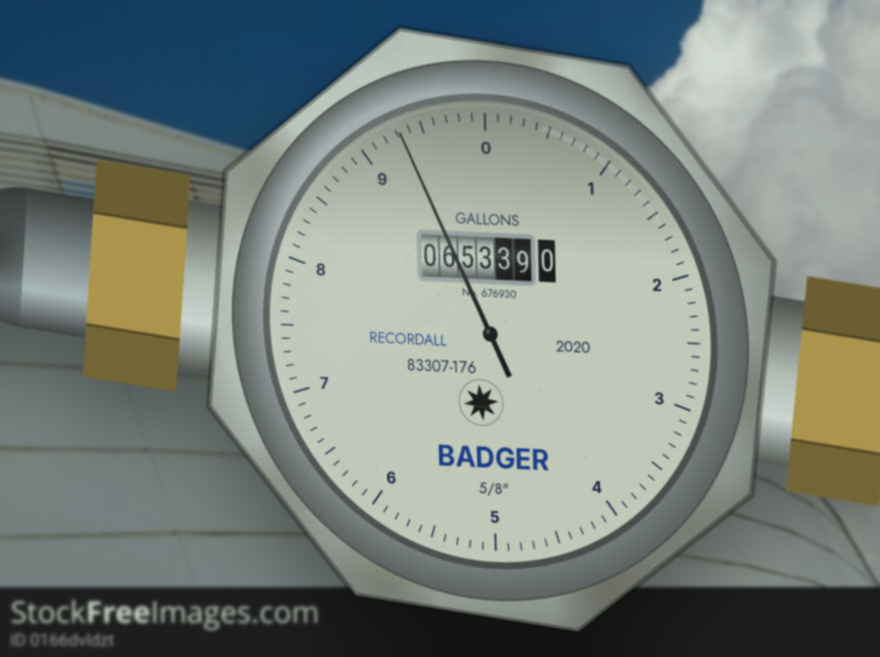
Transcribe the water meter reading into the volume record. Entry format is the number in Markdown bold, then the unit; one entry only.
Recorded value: **653389.3** gal
